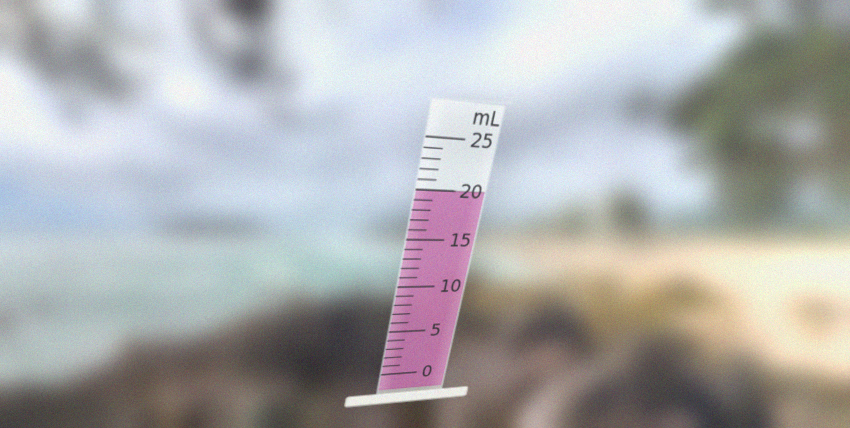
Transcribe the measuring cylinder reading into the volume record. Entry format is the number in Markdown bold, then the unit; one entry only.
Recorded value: **20** mL
